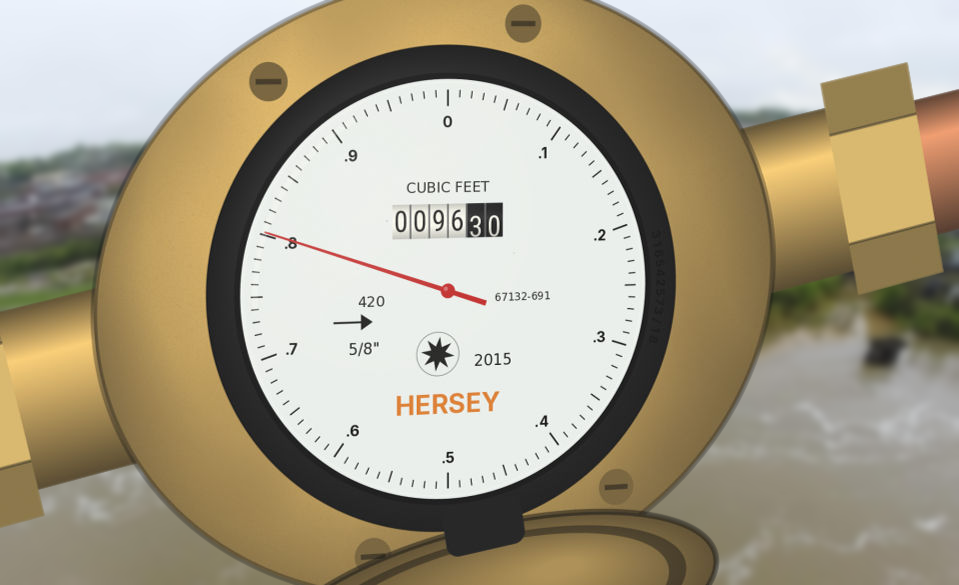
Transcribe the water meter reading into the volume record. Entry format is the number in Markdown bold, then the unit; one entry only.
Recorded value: **9629.80** ft³
